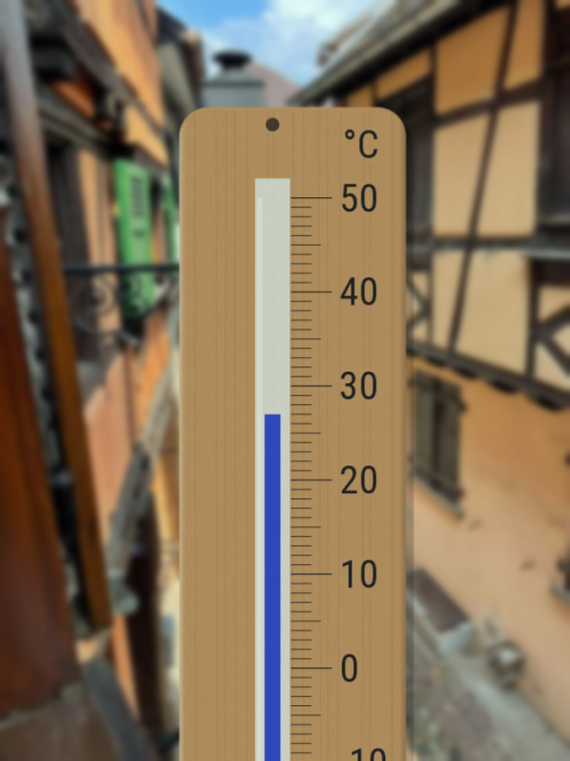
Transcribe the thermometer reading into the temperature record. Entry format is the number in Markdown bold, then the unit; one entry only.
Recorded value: **27** °C
